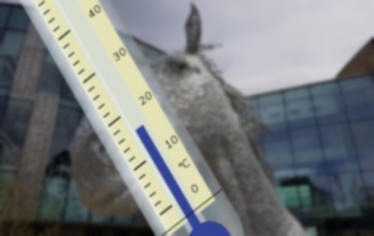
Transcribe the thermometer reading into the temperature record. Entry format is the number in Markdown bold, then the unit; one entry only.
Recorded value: **16** °C
